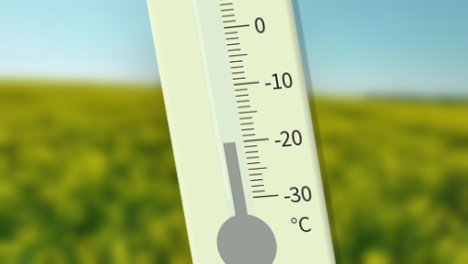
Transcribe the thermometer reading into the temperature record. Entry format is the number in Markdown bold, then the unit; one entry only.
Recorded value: **-20** °C
